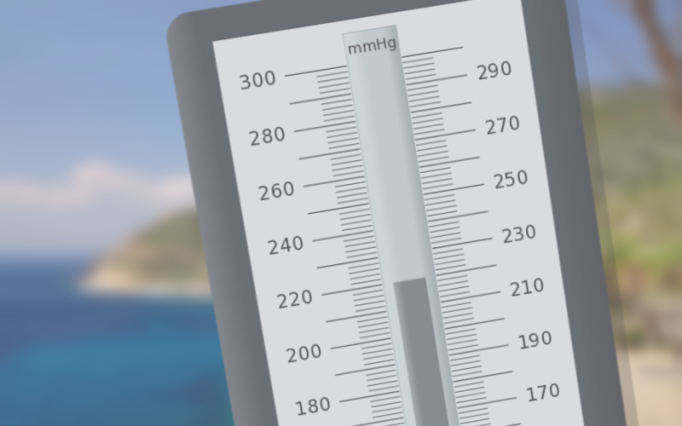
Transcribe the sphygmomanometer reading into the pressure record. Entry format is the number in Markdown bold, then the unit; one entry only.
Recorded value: **220** mmHg
